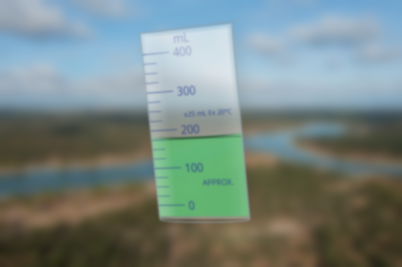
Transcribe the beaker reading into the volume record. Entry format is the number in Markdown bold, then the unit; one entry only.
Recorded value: **175** mL
